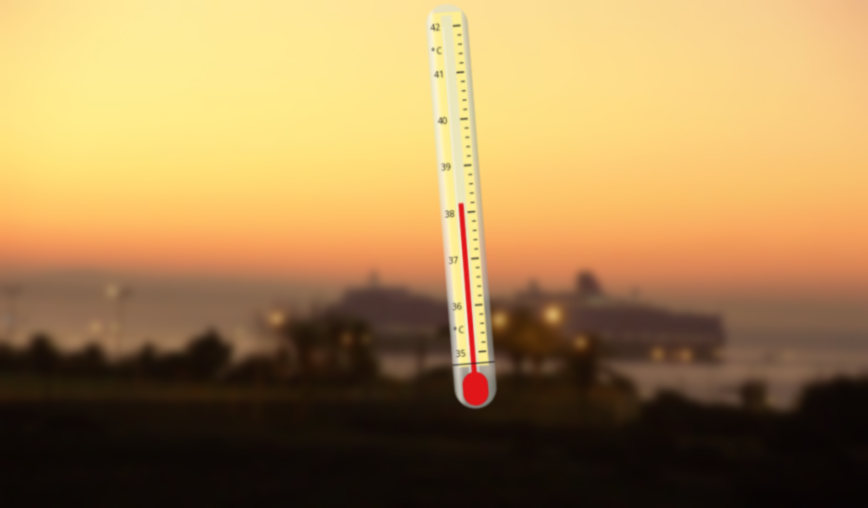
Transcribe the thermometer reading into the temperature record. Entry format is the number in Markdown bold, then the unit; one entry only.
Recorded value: **38.2** °C
